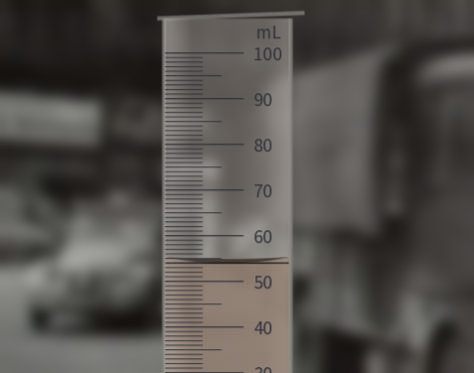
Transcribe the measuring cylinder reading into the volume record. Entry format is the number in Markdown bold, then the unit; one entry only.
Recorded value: **54** mL
